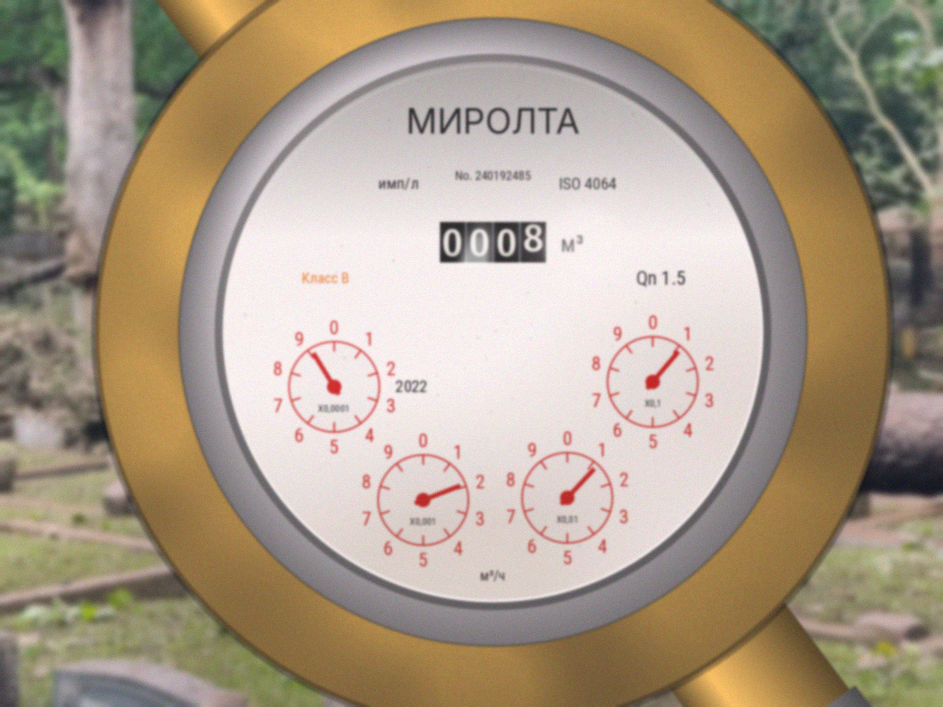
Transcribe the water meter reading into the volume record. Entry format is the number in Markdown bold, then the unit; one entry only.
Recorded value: **8.1119** m³
